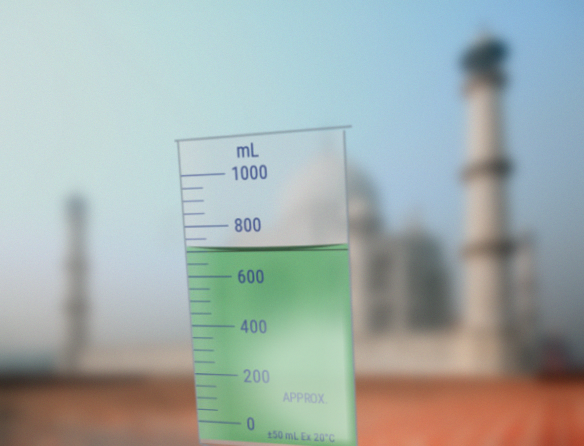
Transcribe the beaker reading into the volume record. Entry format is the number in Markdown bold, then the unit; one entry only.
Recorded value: **700** mL
